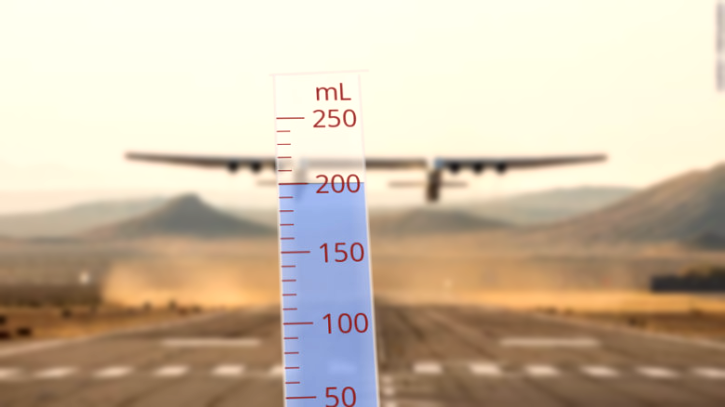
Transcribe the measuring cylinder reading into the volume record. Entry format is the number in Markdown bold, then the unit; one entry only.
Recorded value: **200** mL
